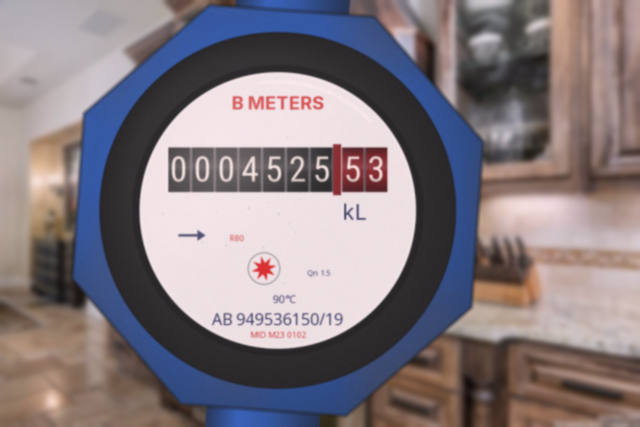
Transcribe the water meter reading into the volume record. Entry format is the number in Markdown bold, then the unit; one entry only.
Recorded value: **4525.53** kL
